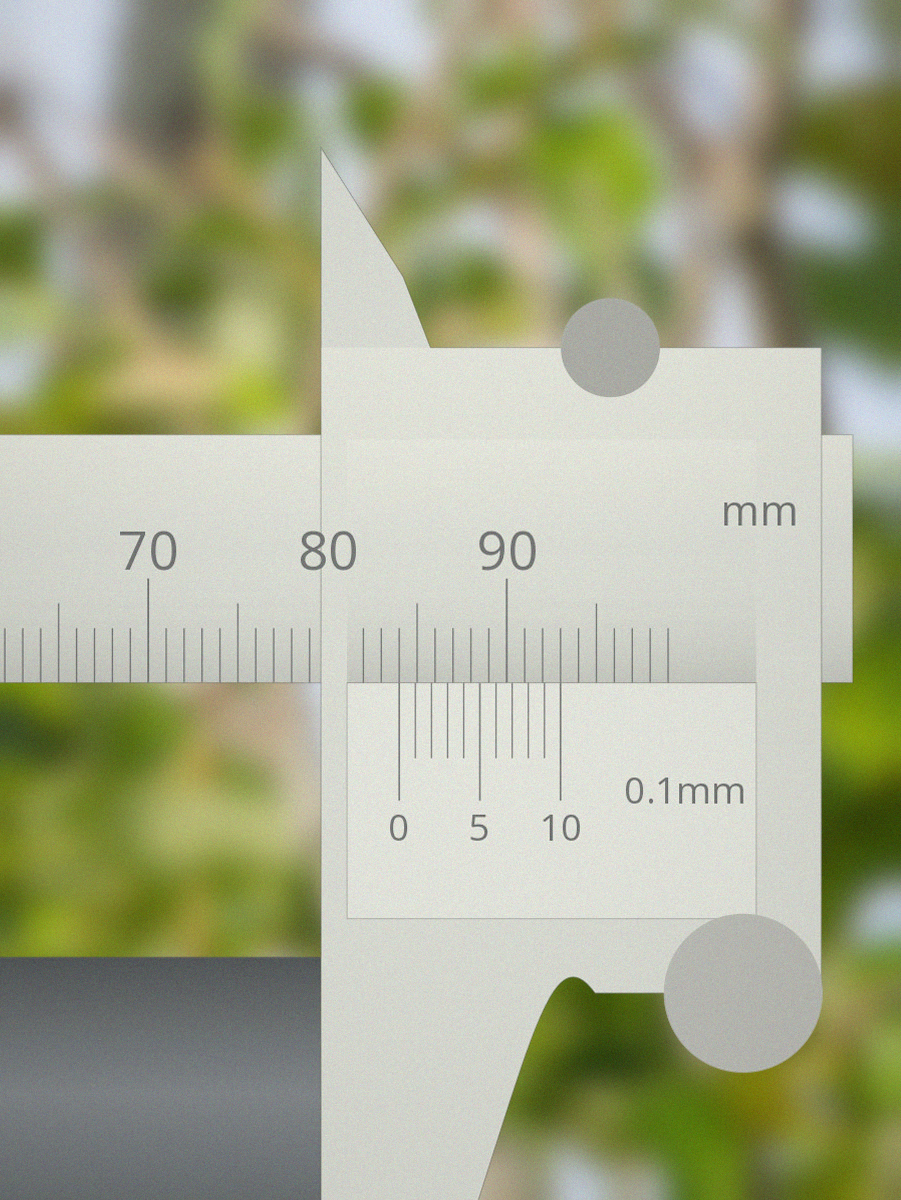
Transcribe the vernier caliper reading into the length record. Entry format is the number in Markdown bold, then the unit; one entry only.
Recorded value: **84.0** mm
